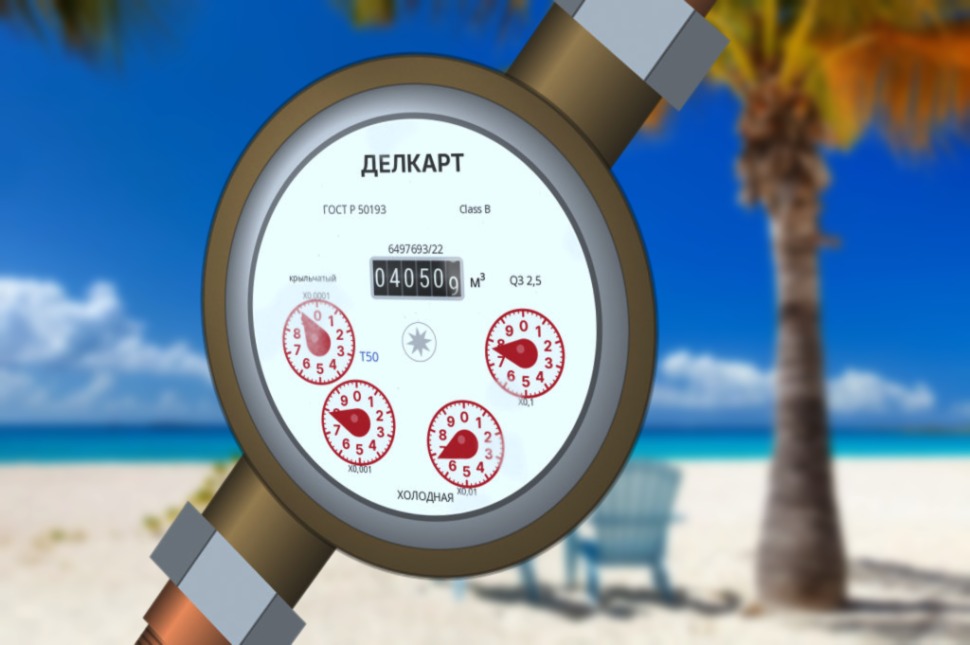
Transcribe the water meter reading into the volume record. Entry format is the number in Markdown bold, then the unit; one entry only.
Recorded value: **40508.7679** m³
